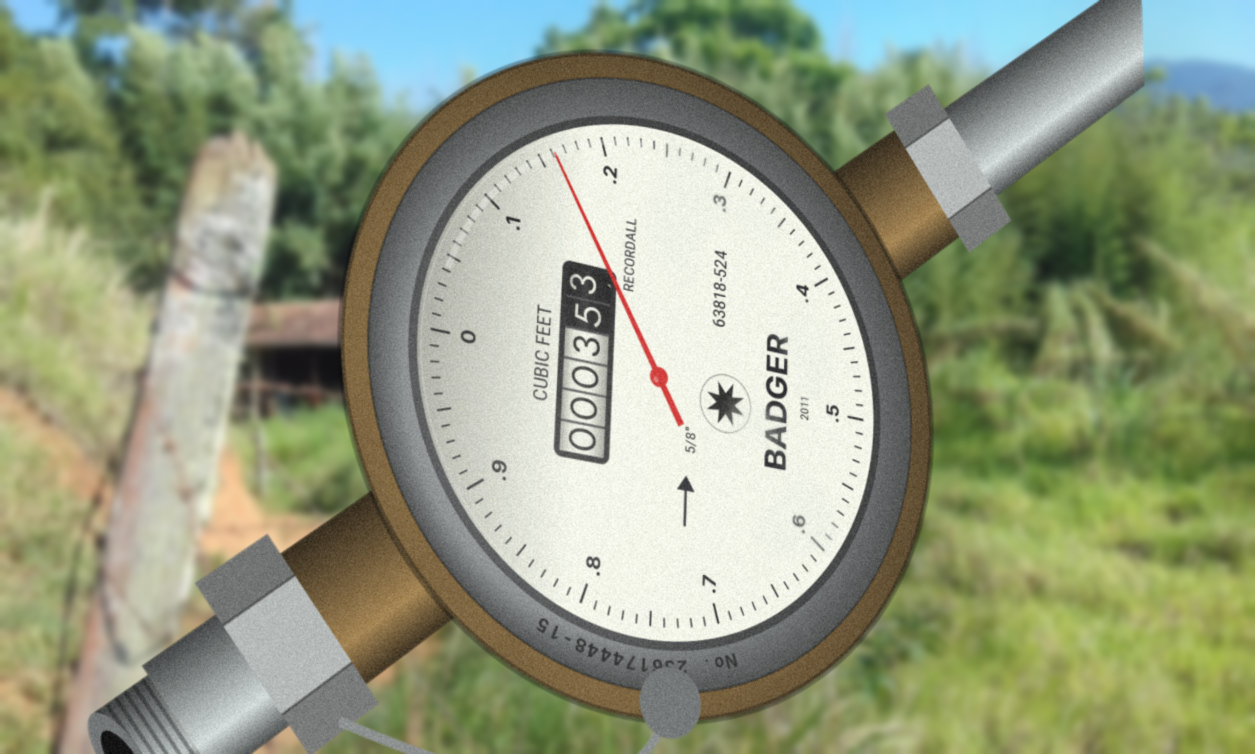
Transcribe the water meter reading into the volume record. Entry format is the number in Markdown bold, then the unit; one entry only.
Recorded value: **353.16** ft³
